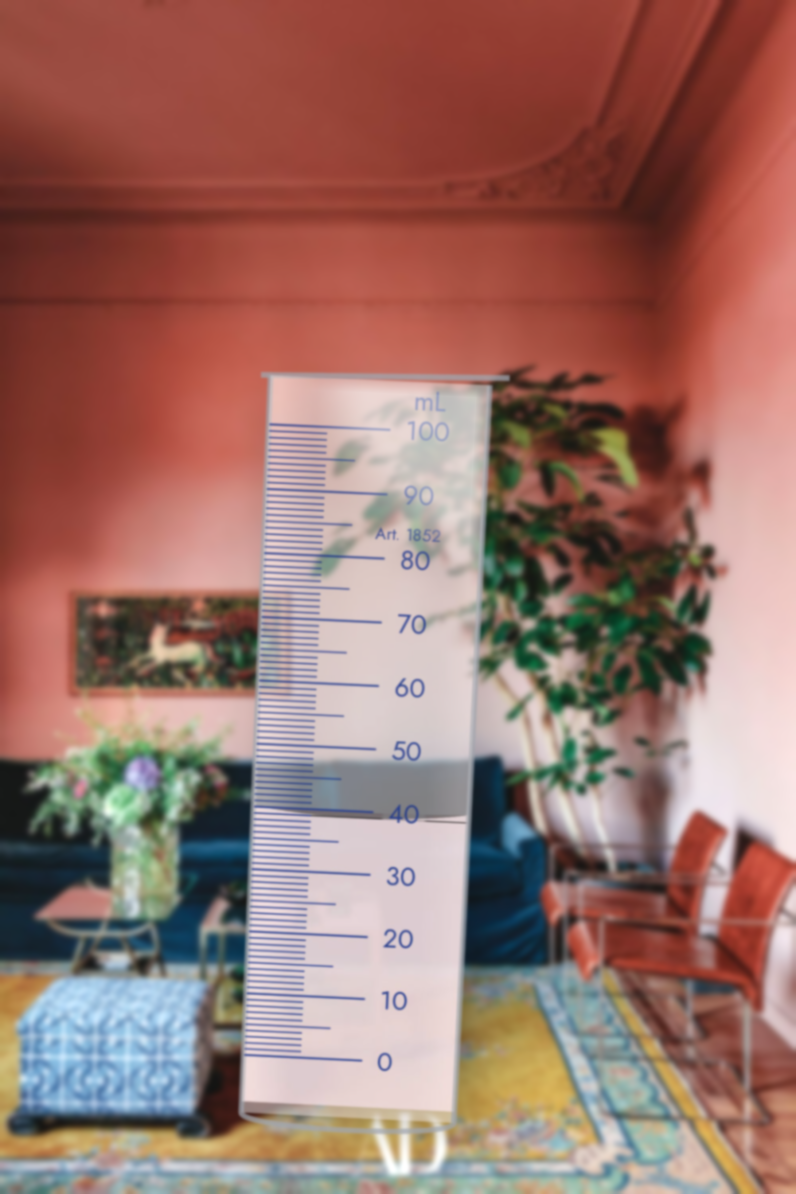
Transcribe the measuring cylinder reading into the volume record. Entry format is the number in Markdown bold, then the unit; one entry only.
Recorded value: **39** mL
